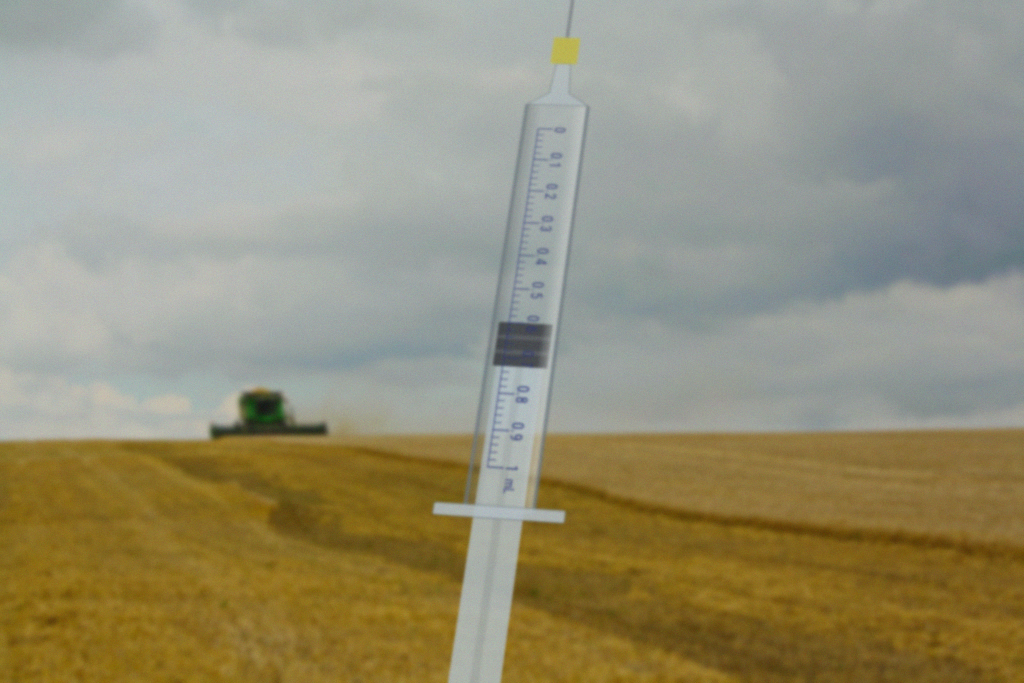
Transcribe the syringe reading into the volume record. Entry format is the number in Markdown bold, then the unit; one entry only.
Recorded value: **0.6** mL
